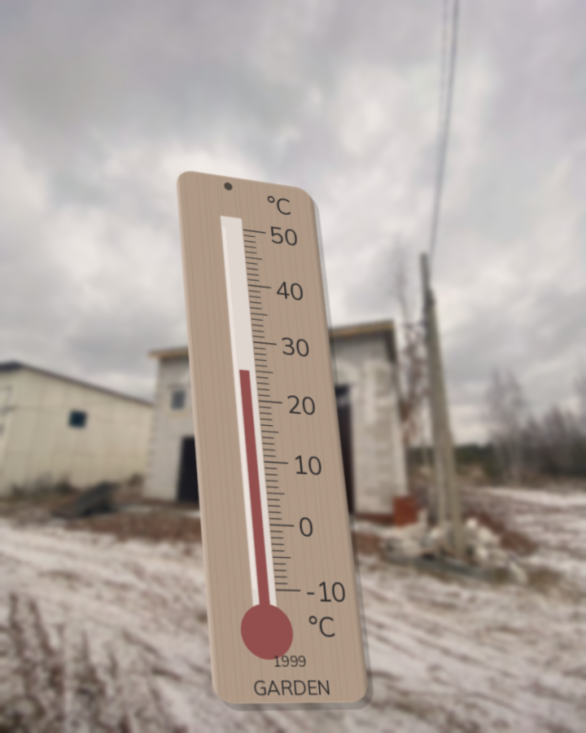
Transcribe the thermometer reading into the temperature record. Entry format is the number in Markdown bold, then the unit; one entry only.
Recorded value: **25** °C
